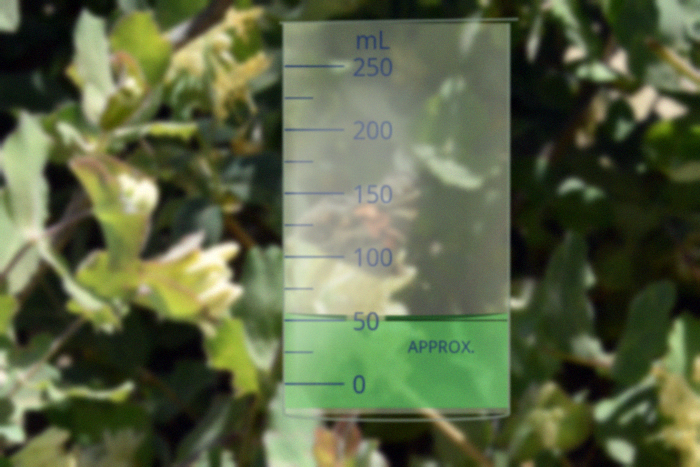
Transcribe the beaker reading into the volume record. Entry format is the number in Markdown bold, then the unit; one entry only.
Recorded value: **50** mL
